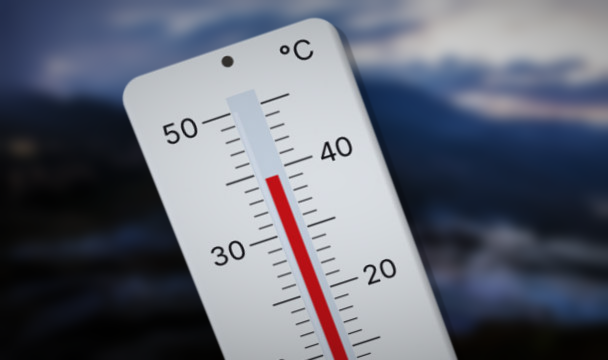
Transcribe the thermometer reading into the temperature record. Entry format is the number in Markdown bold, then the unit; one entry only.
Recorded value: **39** °C
